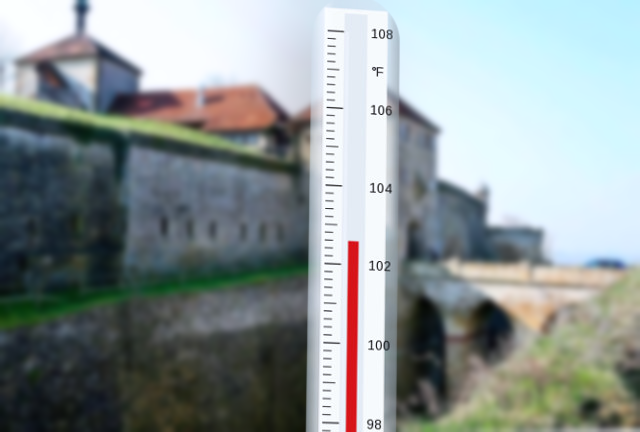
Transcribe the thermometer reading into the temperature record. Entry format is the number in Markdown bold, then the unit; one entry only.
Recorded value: **102.6** °F
